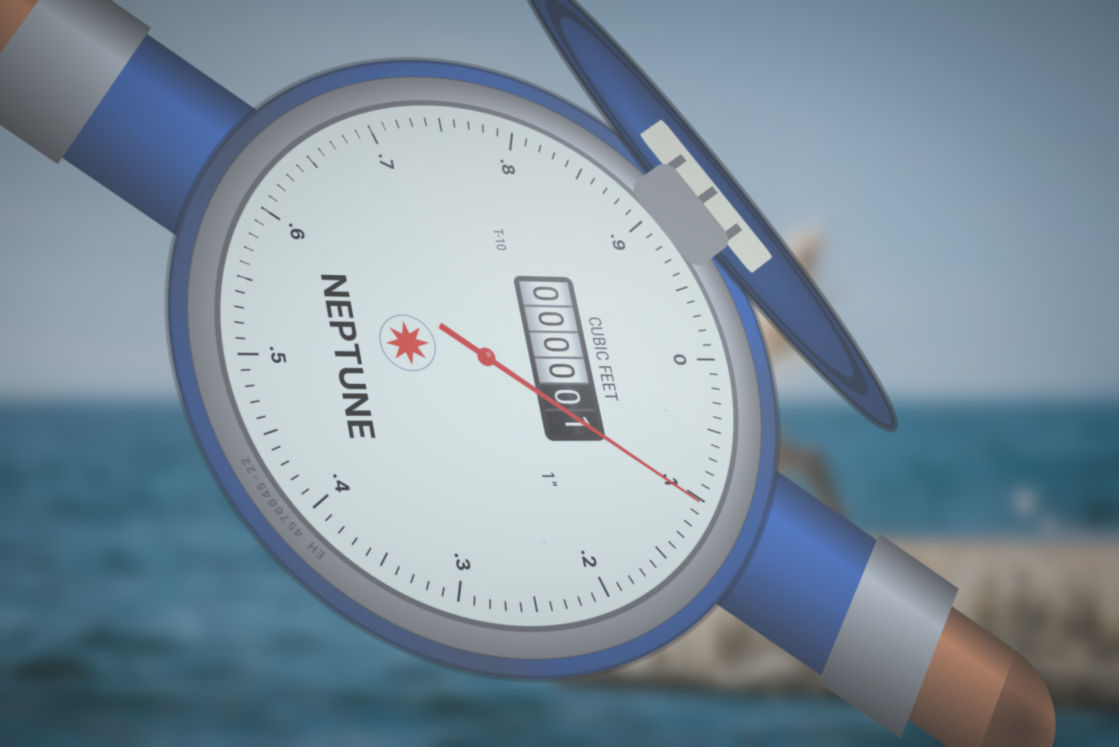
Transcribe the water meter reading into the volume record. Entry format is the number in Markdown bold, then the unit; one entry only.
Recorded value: **1.10** ft³
